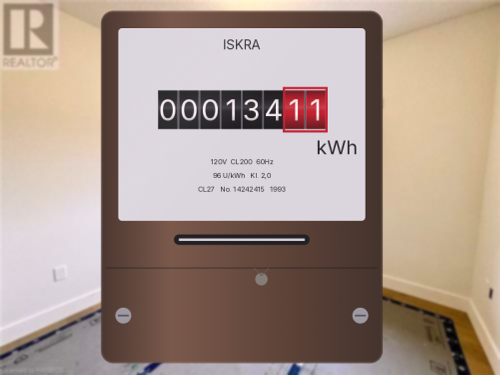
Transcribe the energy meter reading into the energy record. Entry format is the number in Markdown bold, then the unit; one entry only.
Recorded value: **134.11** kWh
